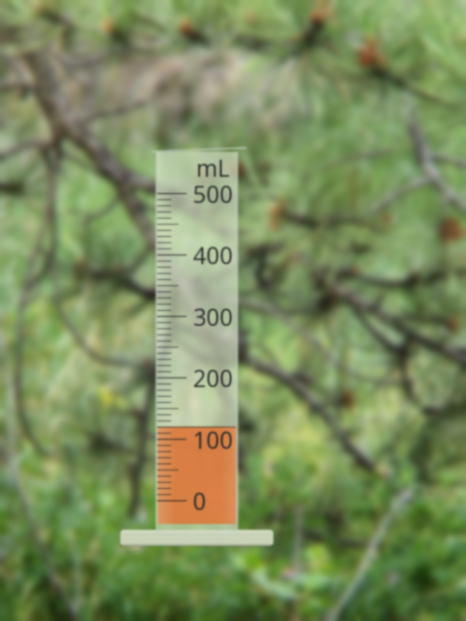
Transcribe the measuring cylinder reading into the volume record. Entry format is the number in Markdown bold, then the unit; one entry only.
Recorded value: **120** mL
